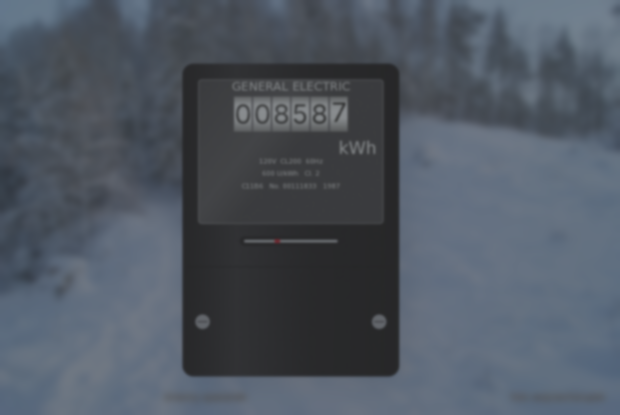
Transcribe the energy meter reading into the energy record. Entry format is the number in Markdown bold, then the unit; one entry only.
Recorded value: **8587** kWh
